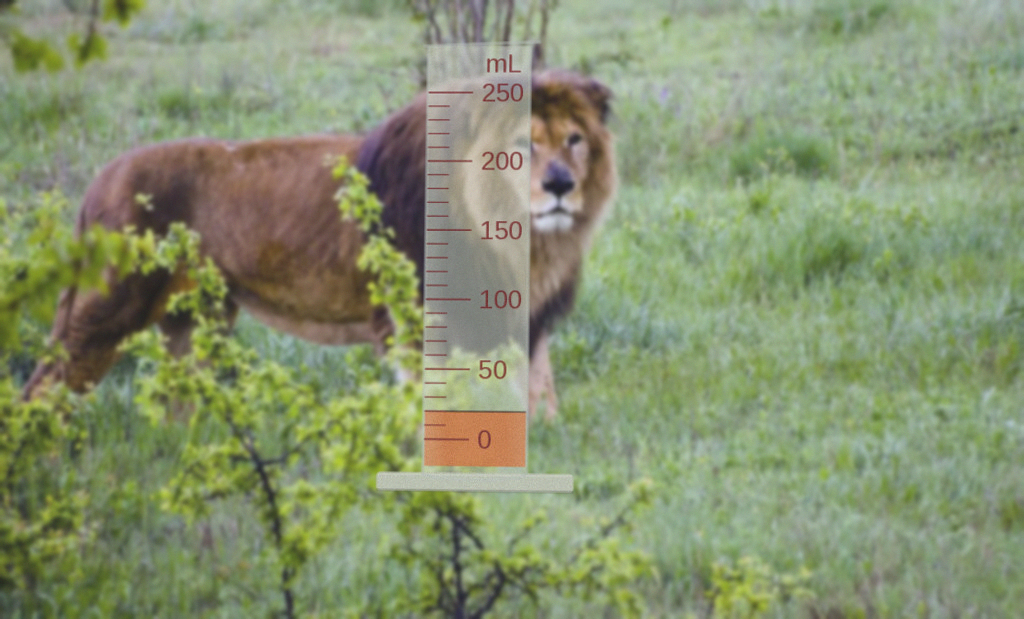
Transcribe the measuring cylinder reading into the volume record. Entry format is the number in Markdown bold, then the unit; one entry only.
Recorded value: **20** mL
